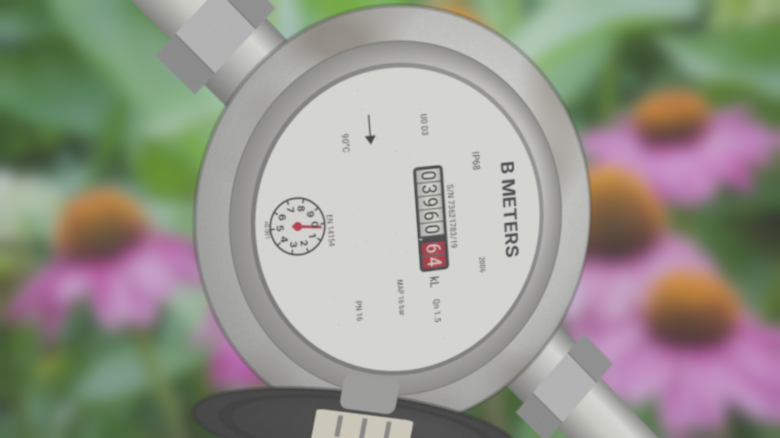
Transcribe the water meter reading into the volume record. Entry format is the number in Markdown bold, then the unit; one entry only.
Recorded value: **3960.640** kL
